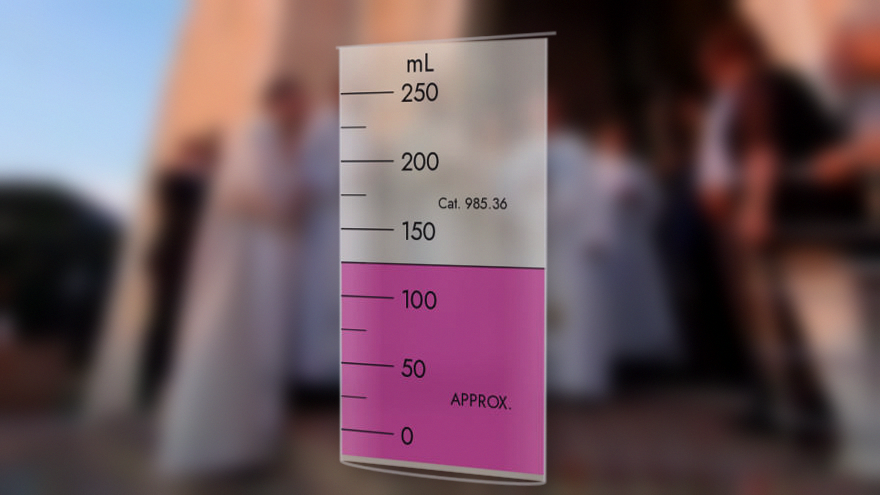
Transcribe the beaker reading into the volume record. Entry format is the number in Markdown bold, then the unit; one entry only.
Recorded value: **125** mL
